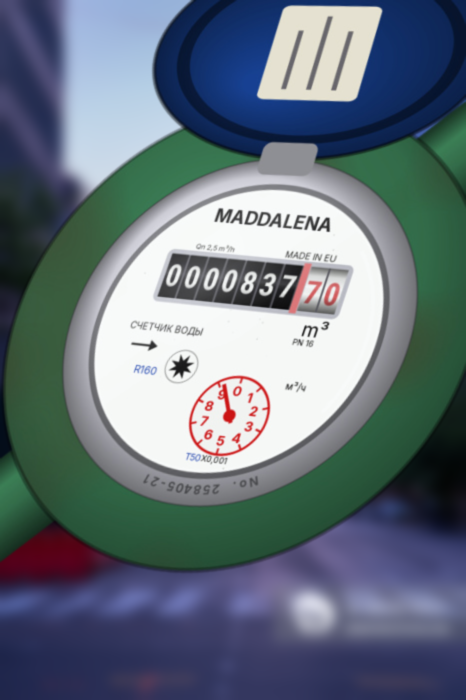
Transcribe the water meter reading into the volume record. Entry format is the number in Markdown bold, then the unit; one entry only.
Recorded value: **837.699** m³
